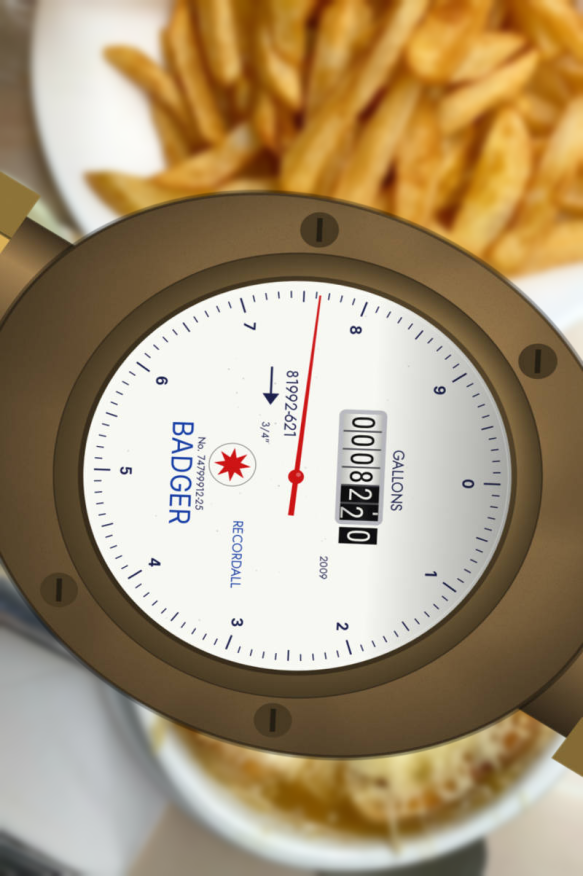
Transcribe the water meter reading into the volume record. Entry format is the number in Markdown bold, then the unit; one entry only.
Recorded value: **8217.6** gal
